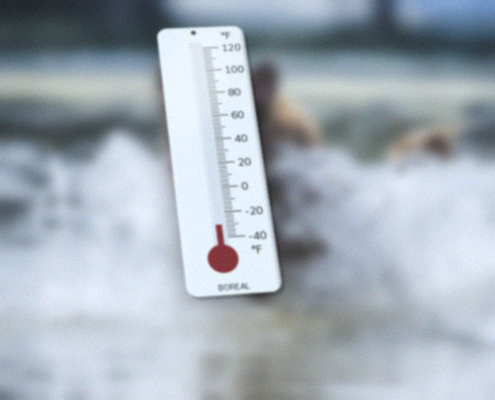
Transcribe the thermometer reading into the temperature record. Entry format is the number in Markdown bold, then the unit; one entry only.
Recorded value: **-30** °F
